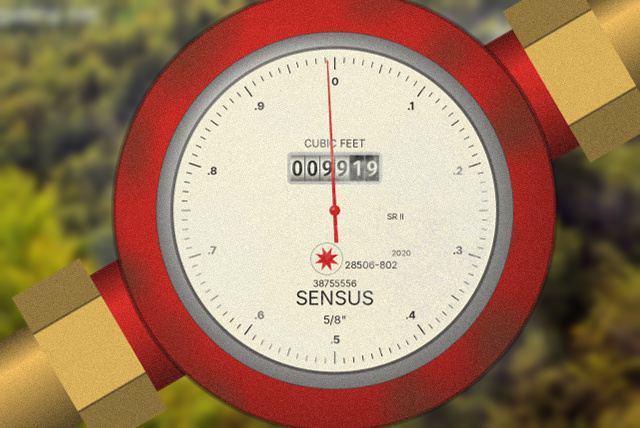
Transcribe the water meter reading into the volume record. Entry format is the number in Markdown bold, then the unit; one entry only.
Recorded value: **9918.99** ft³
